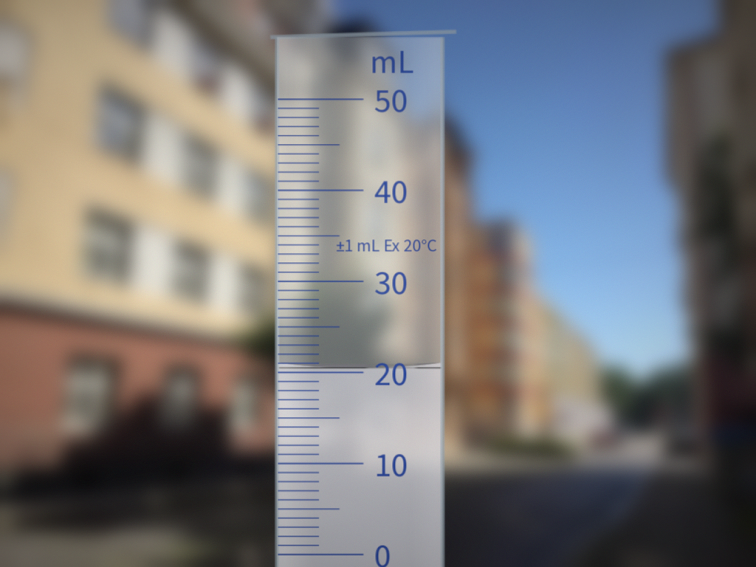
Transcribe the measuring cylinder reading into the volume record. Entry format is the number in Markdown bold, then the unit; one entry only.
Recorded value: **20.5** mL
